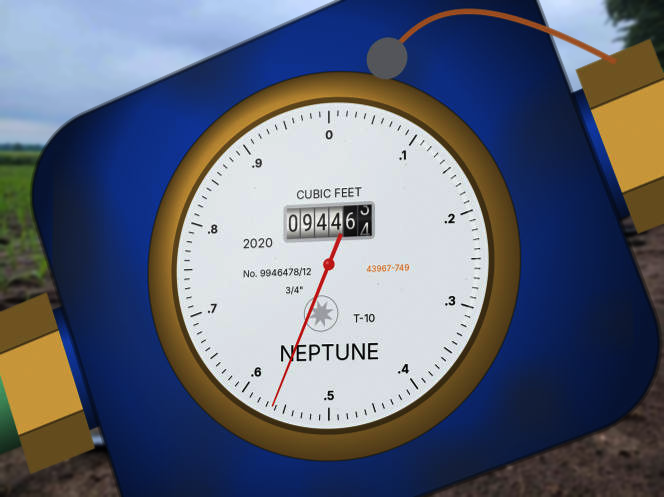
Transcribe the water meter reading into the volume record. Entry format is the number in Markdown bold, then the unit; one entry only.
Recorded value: **94463.56** ft³
